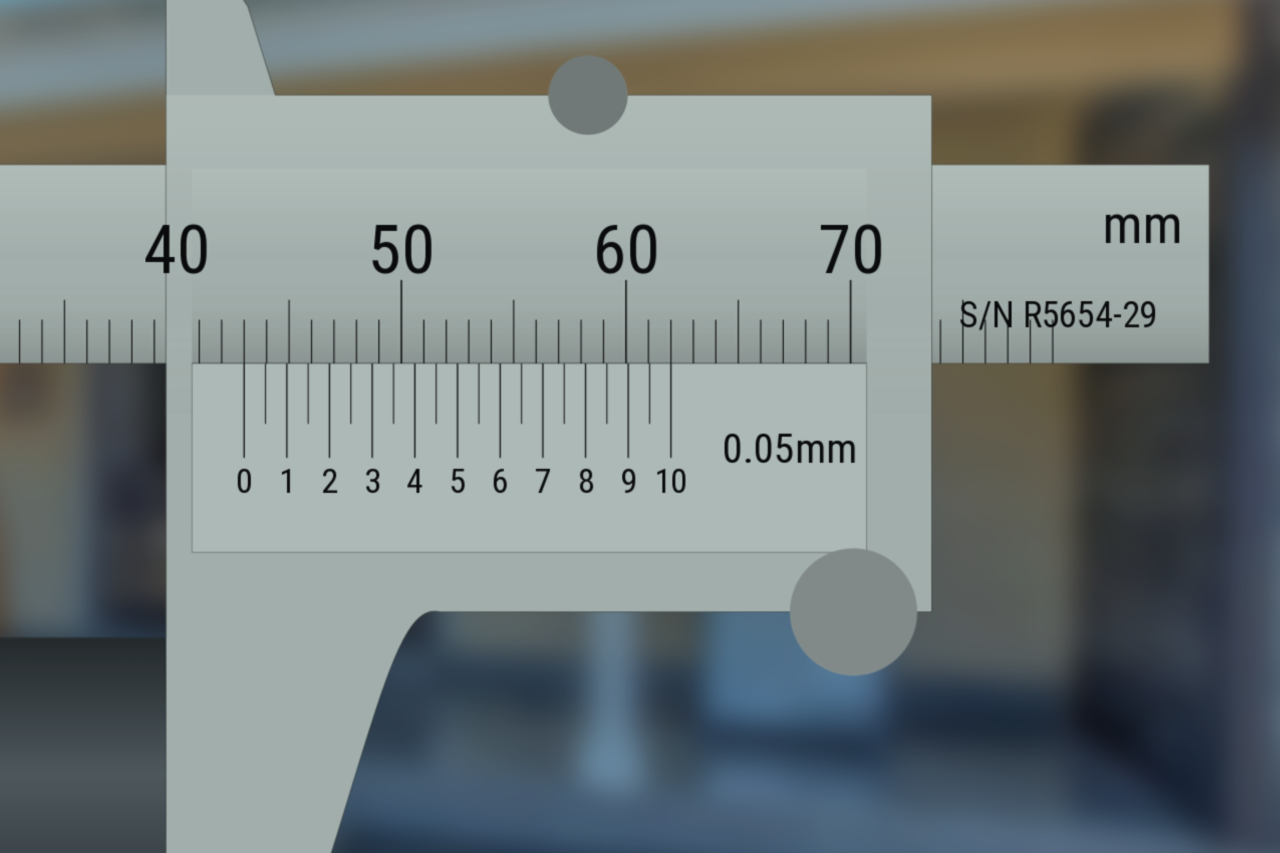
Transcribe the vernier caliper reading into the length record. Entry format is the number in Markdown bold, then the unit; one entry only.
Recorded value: **43.0** mm
